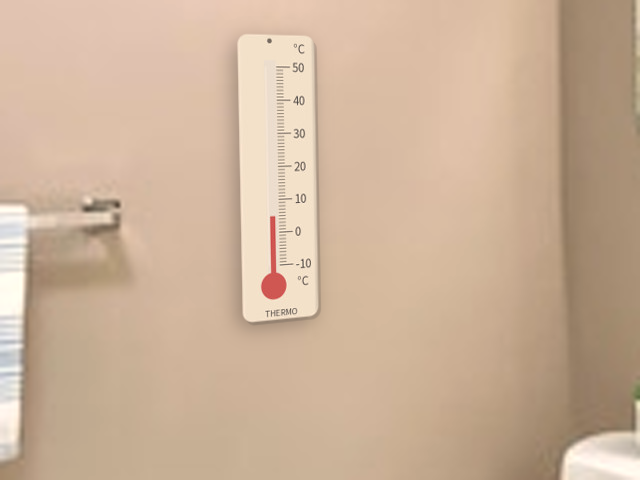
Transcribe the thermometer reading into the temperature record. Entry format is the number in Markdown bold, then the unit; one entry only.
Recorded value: **5** °C
